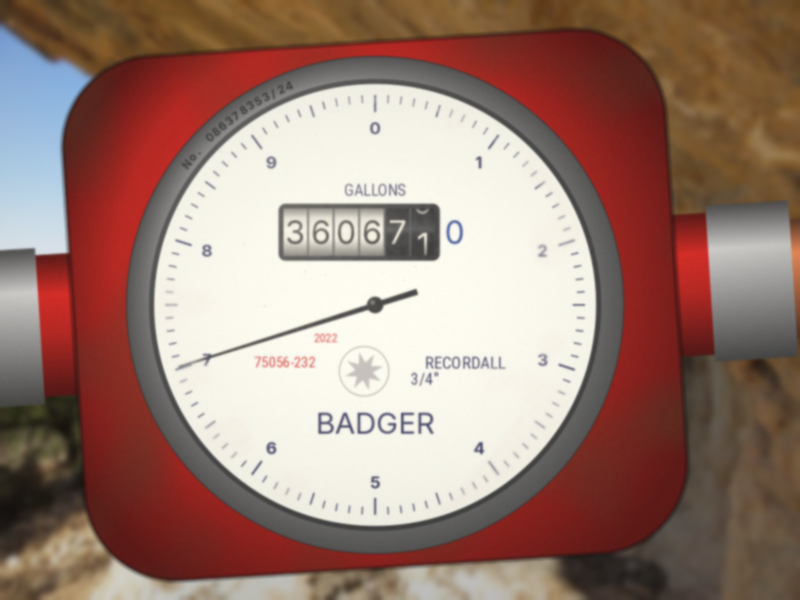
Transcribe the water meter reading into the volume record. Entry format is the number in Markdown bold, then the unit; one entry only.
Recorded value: **3606707.0** gal
